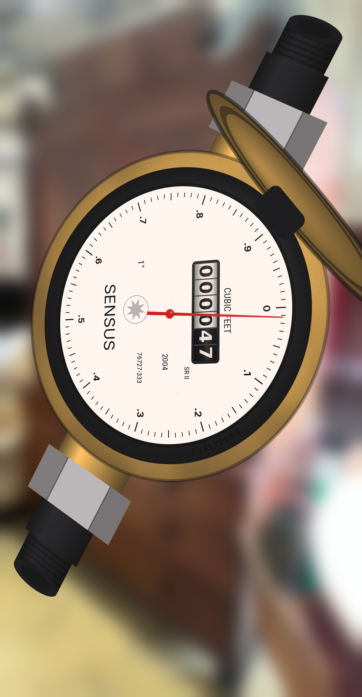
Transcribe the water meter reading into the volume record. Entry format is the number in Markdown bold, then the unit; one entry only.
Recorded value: **47.01** ft³
